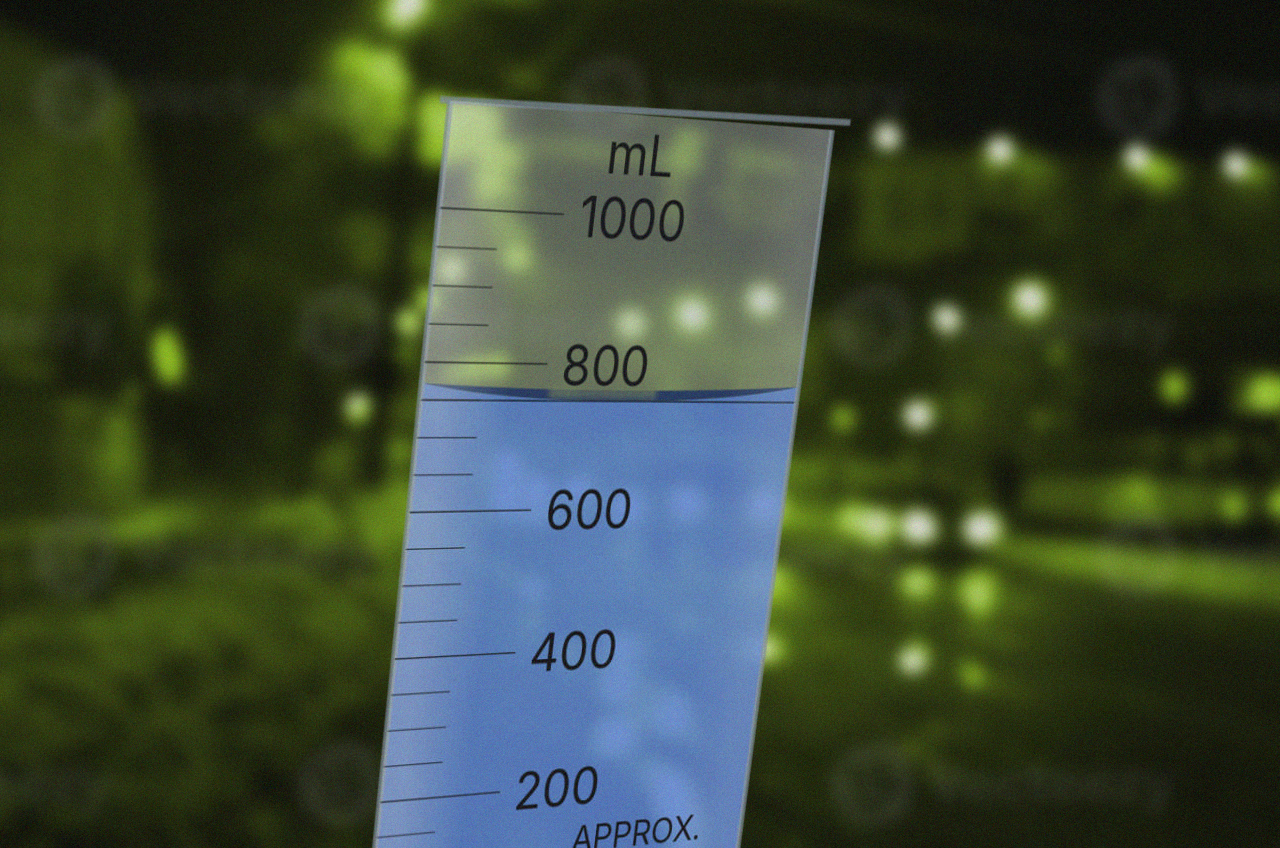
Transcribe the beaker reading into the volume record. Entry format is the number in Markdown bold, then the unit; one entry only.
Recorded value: **750** mL
